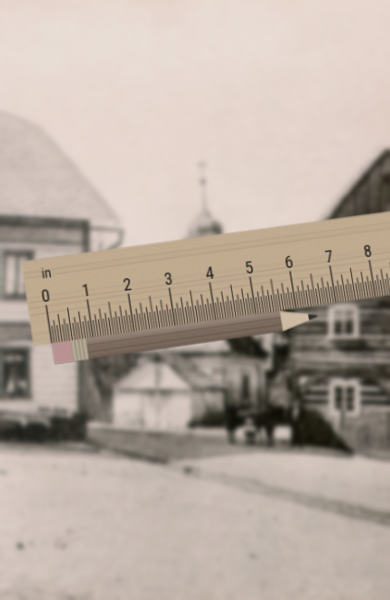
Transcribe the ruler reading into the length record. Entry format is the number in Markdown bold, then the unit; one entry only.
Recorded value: **6.5** in
